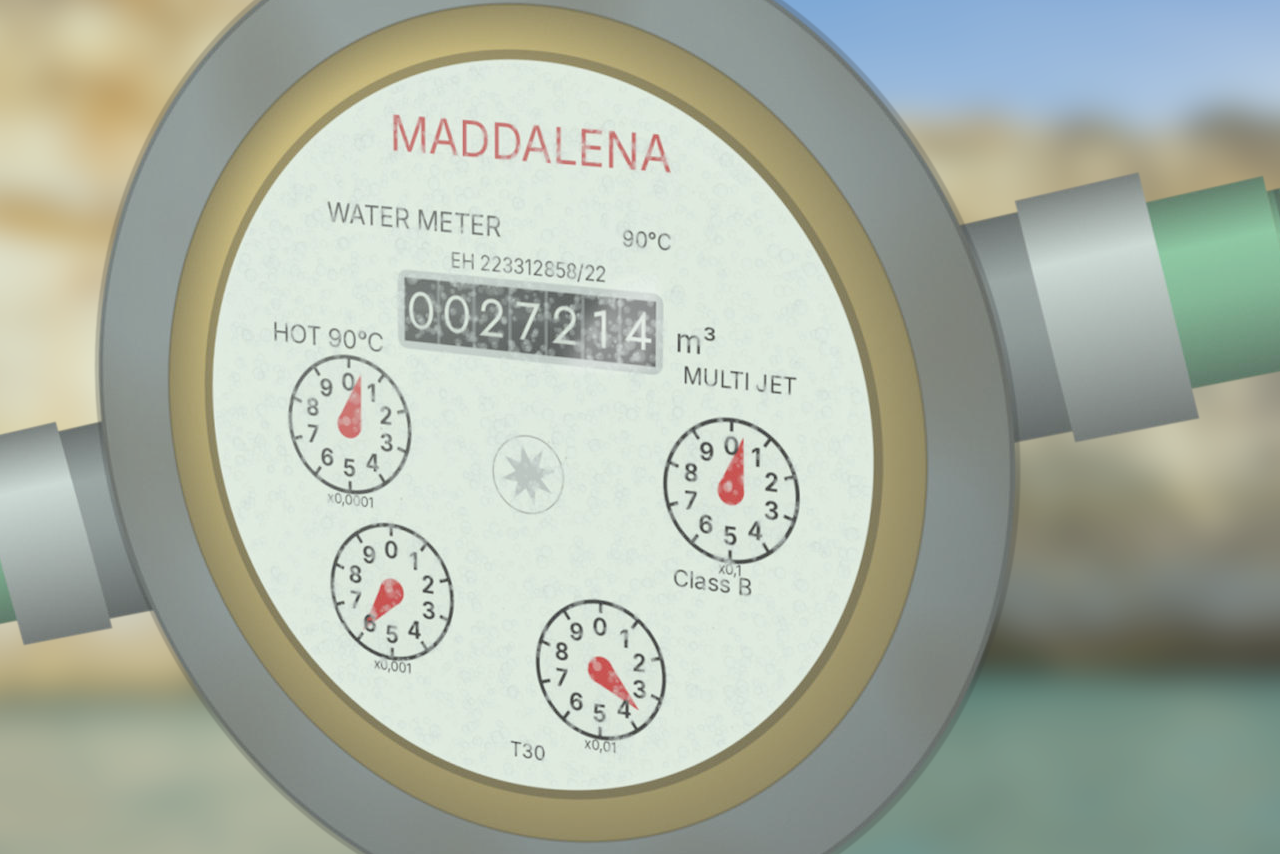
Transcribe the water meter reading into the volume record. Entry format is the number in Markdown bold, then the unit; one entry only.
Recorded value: **27214.0360** m³
